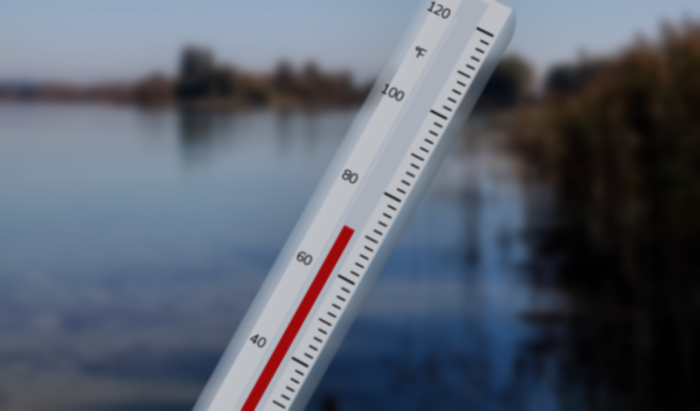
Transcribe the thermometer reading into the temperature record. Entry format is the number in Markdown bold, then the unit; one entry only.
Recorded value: **70** °F
